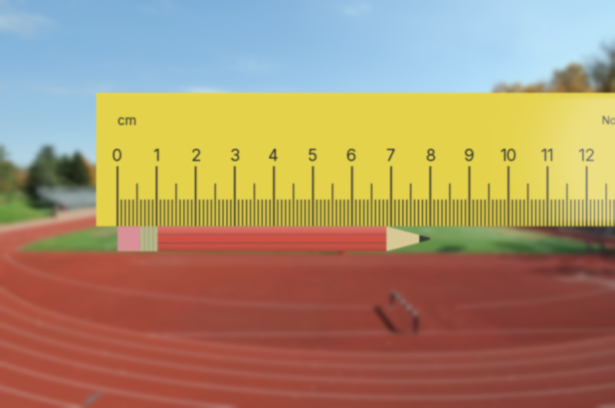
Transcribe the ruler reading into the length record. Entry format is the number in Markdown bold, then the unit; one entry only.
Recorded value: **8** cm
